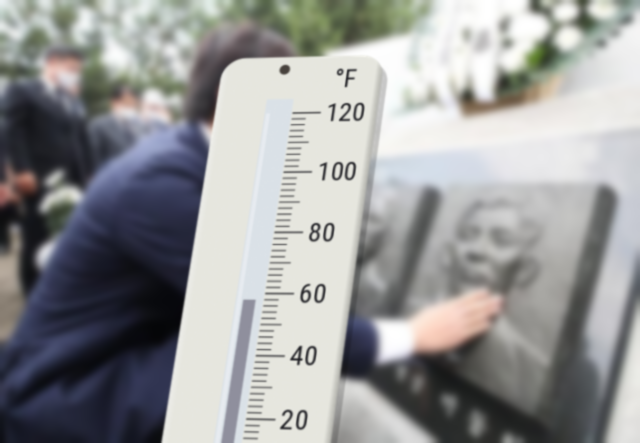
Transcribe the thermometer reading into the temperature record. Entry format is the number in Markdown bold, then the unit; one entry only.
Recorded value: **58** °F
